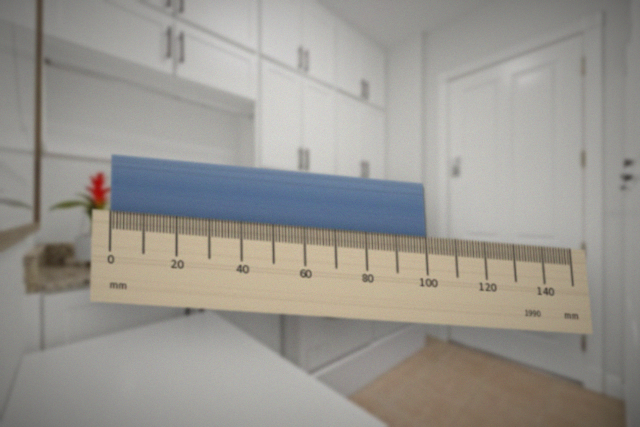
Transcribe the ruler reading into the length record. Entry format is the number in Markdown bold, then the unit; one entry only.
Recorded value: **100** mm
